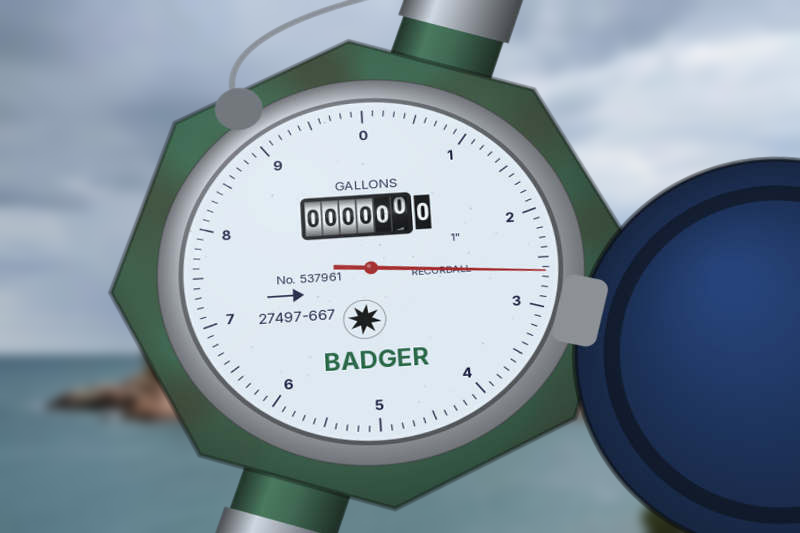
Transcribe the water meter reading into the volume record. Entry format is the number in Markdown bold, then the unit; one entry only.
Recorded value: **2.6** gal
